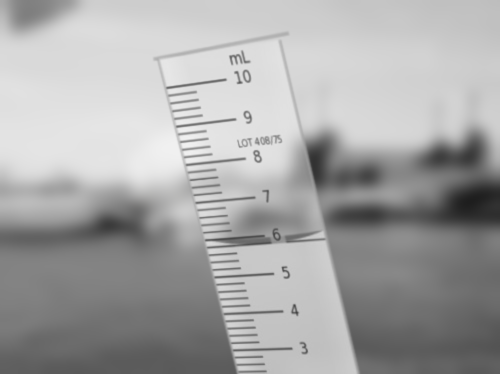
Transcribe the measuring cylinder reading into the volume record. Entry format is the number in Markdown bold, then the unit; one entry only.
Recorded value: **5.8** mL
